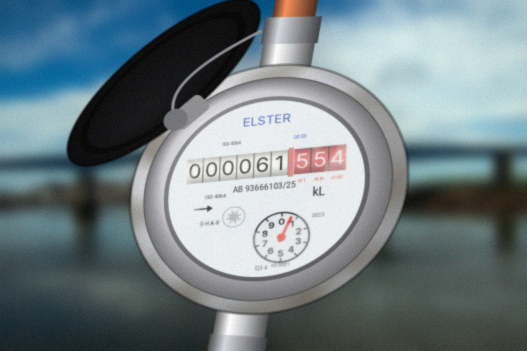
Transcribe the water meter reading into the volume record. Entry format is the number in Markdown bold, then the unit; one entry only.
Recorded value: **61.5540** kL
